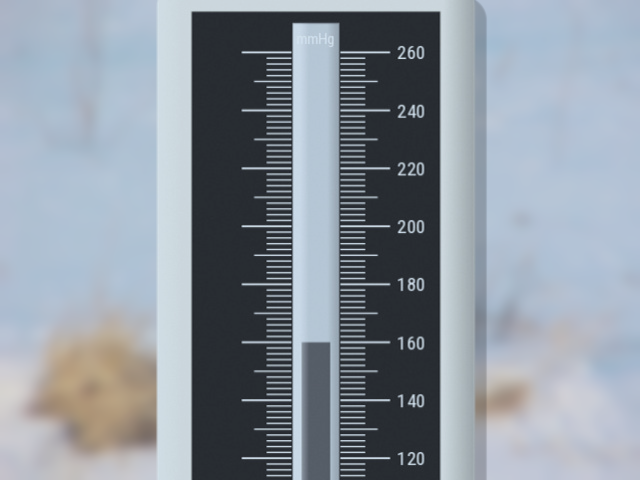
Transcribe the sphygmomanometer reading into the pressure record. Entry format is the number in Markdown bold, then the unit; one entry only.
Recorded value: **160** mmHg
